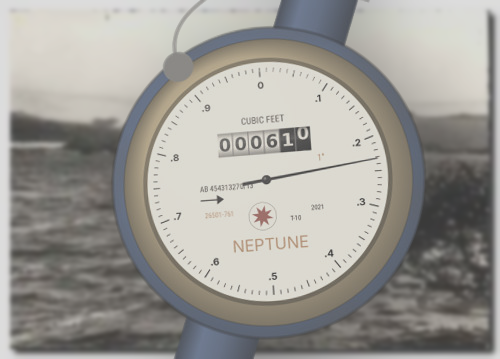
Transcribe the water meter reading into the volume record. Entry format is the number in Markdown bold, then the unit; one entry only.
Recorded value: **610.23** ft³
